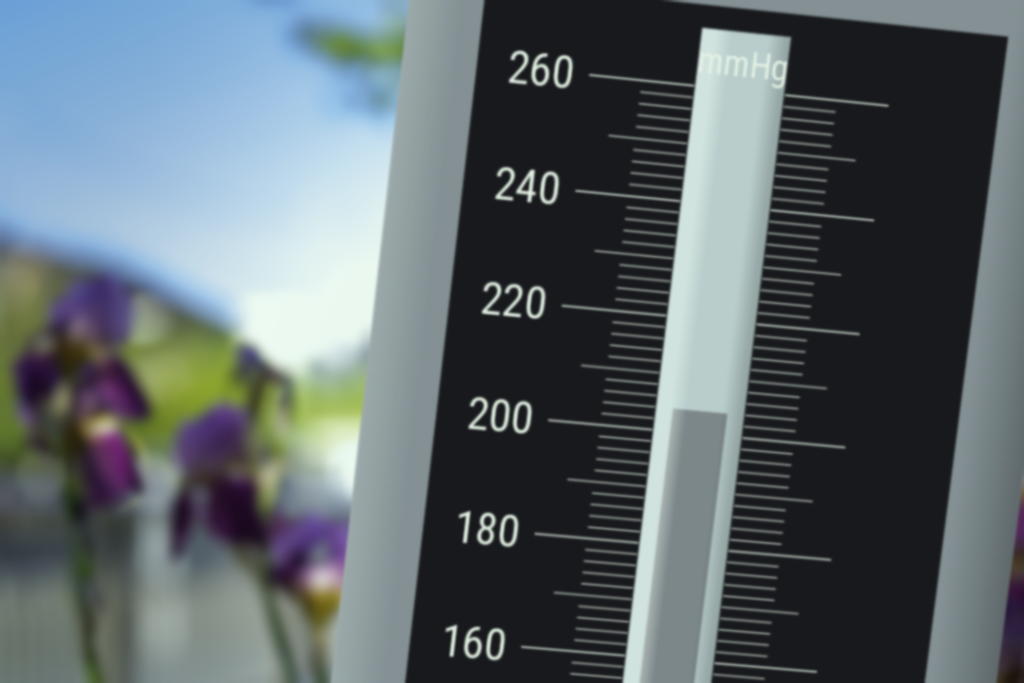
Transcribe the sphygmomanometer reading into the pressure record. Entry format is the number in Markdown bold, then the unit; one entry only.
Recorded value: **204** mmHg
